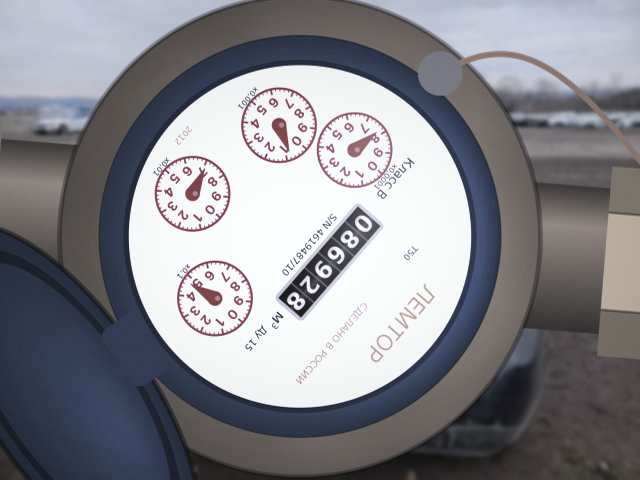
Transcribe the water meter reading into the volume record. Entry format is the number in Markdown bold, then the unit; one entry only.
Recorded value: **86928.4707** m³
